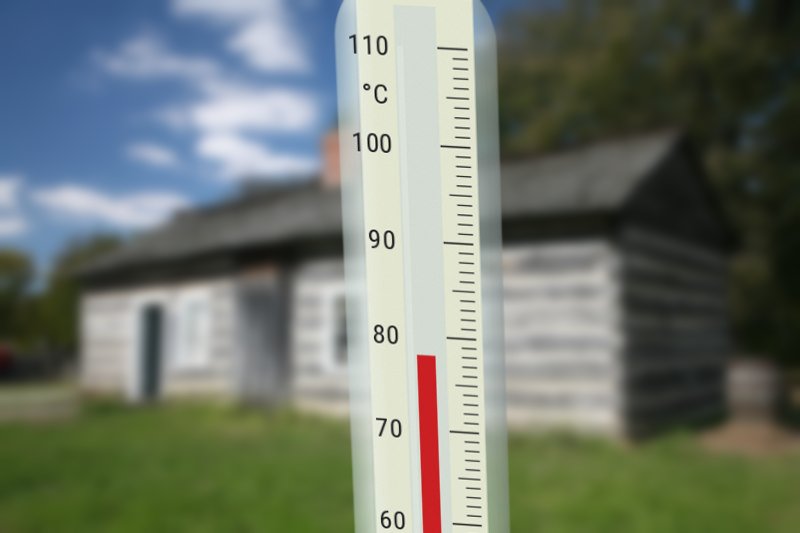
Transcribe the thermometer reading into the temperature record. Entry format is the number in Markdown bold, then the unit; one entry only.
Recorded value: **78** °C
